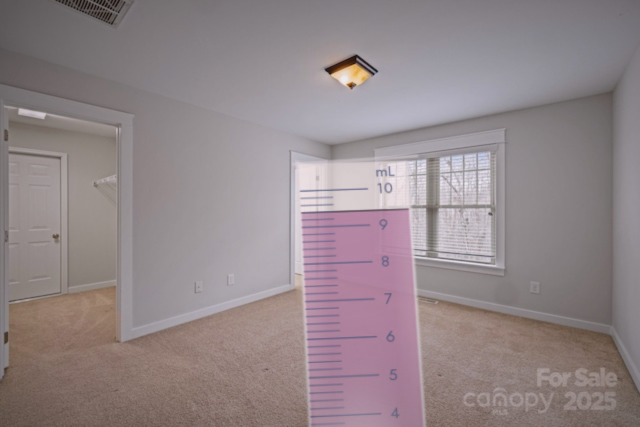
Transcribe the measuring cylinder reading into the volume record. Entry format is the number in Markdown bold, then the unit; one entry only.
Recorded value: **9.4** mL
